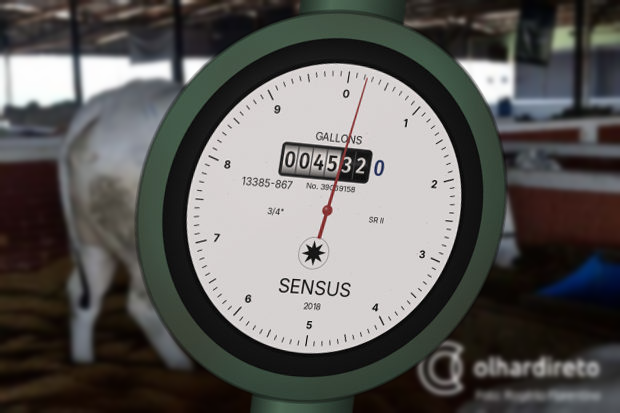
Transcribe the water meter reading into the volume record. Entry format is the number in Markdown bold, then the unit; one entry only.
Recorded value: **45320.2** gal
